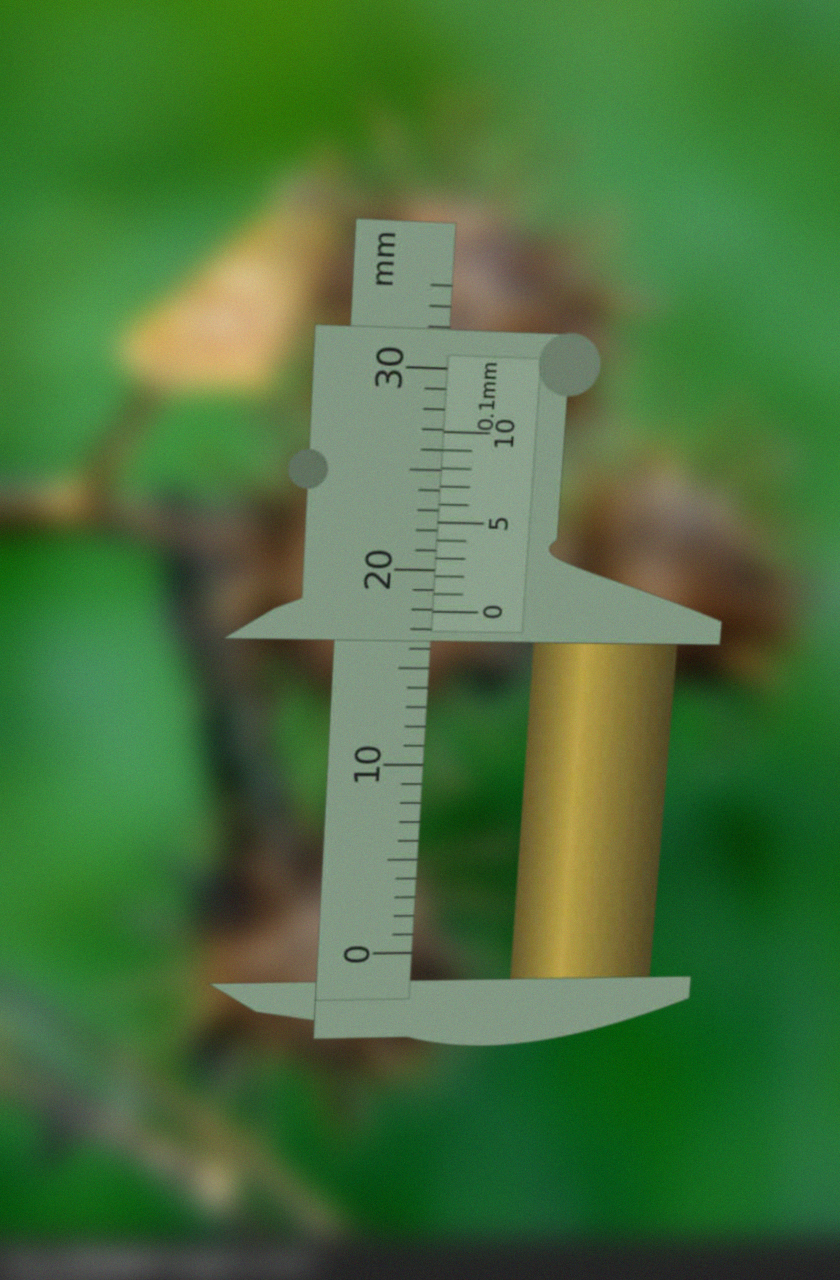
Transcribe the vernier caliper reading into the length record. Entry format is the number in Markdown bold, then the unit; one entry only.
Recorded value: **17.9** mm
